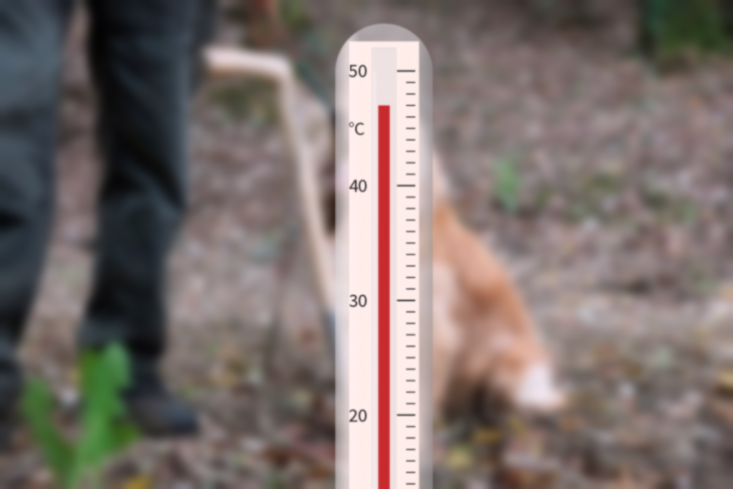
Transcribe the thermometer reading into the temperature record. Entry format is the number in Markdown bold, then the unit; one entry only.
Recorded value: **47** °C
